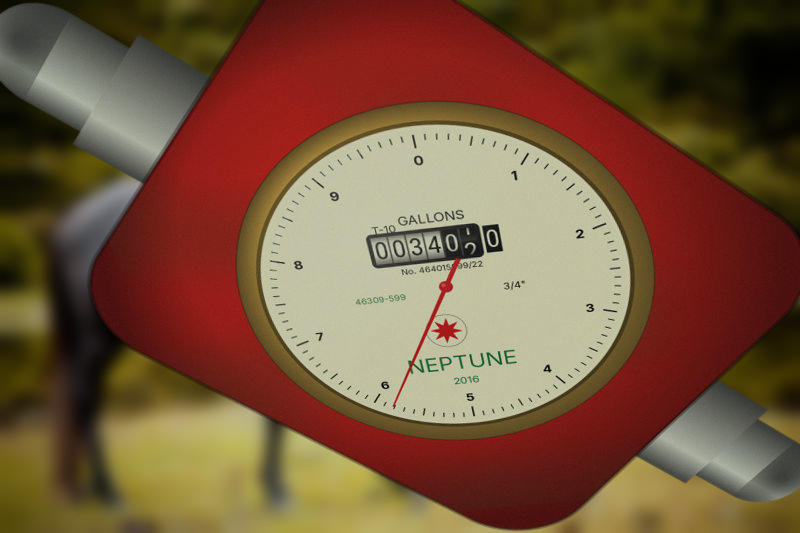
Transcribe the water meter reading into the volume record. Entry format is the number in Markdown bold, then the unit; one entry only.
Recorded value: **34015.8** gal
